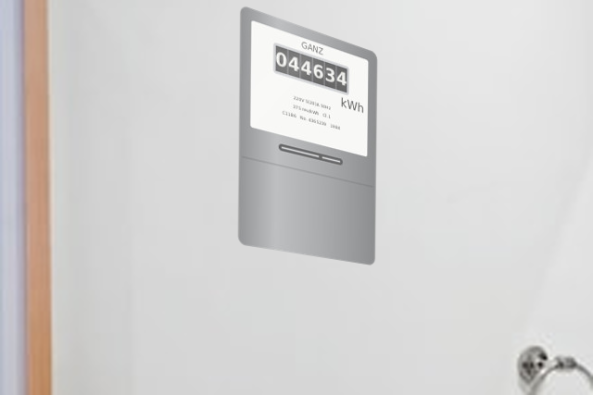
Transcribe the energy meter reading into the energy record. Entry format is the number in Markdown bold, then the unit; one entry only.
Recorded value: **44634** kWh
